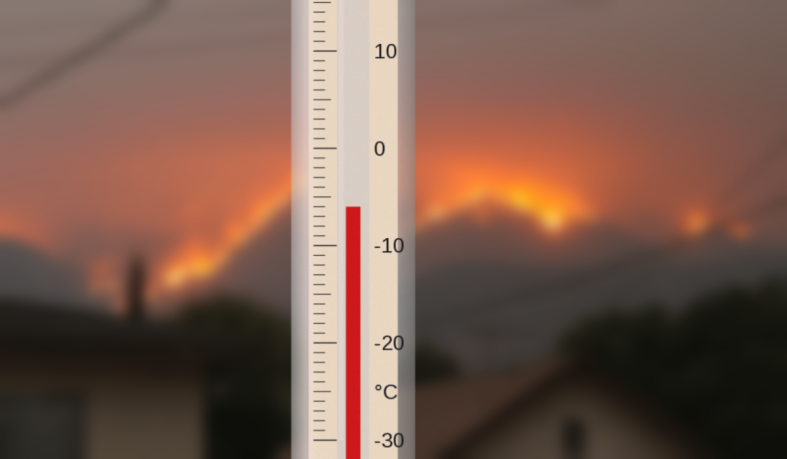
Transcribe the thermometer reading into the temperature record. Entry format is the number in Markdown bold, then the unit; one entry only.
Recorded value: **-6** °C
